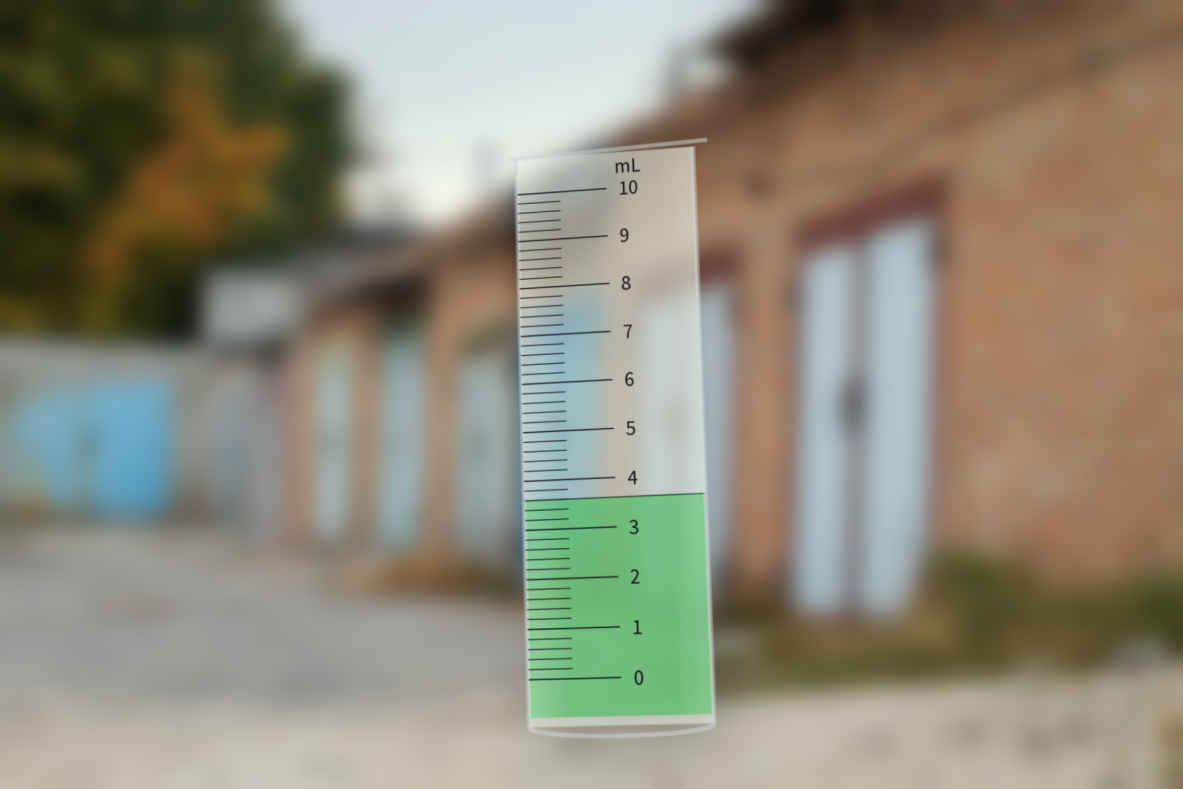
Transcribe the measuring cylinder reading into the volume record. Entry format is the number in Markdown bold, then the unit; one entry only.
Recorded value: **3.6** mL
